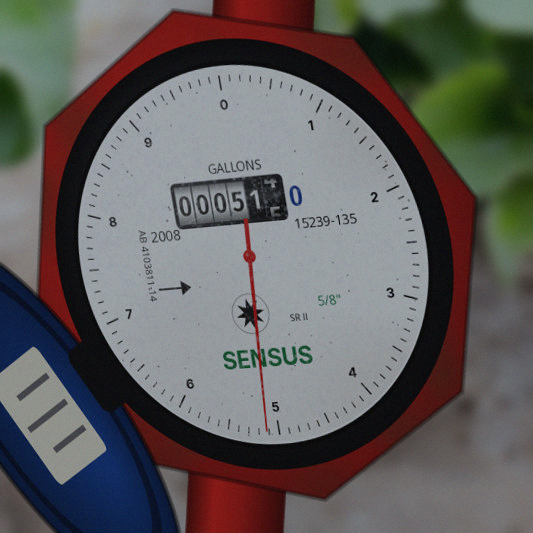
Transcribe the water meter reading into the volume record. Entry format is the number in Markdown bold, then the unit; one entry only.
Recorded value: **5145.1** gal
